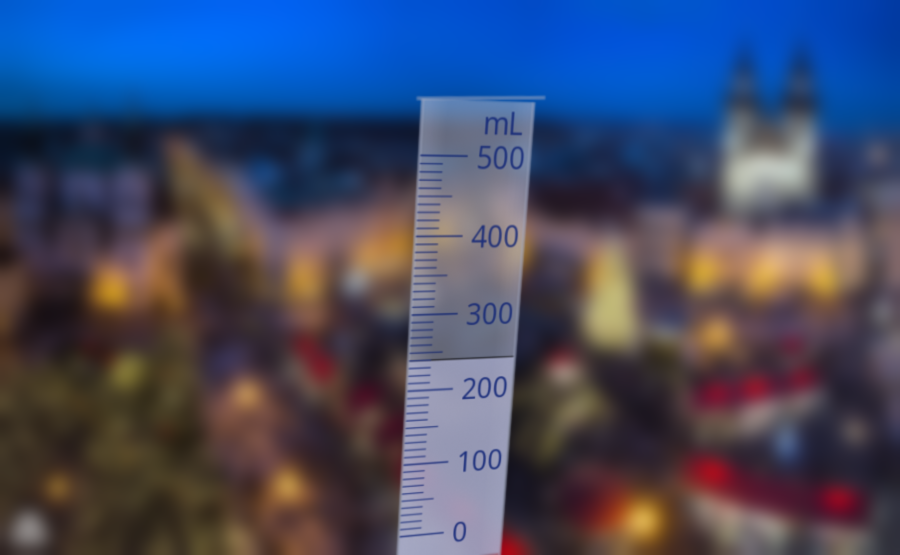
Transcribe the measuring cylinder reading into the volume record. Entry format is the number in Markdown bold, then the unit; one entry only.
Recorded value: **240** mL
